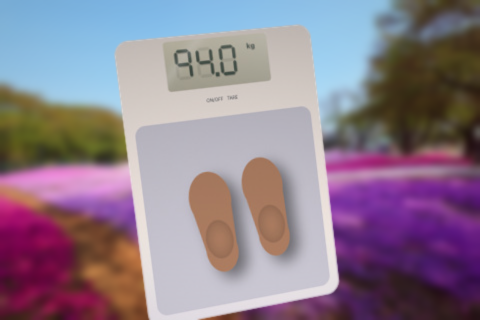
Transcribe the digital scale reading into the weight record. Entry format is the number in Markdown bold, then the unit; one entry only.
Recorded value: **94.0** kg
